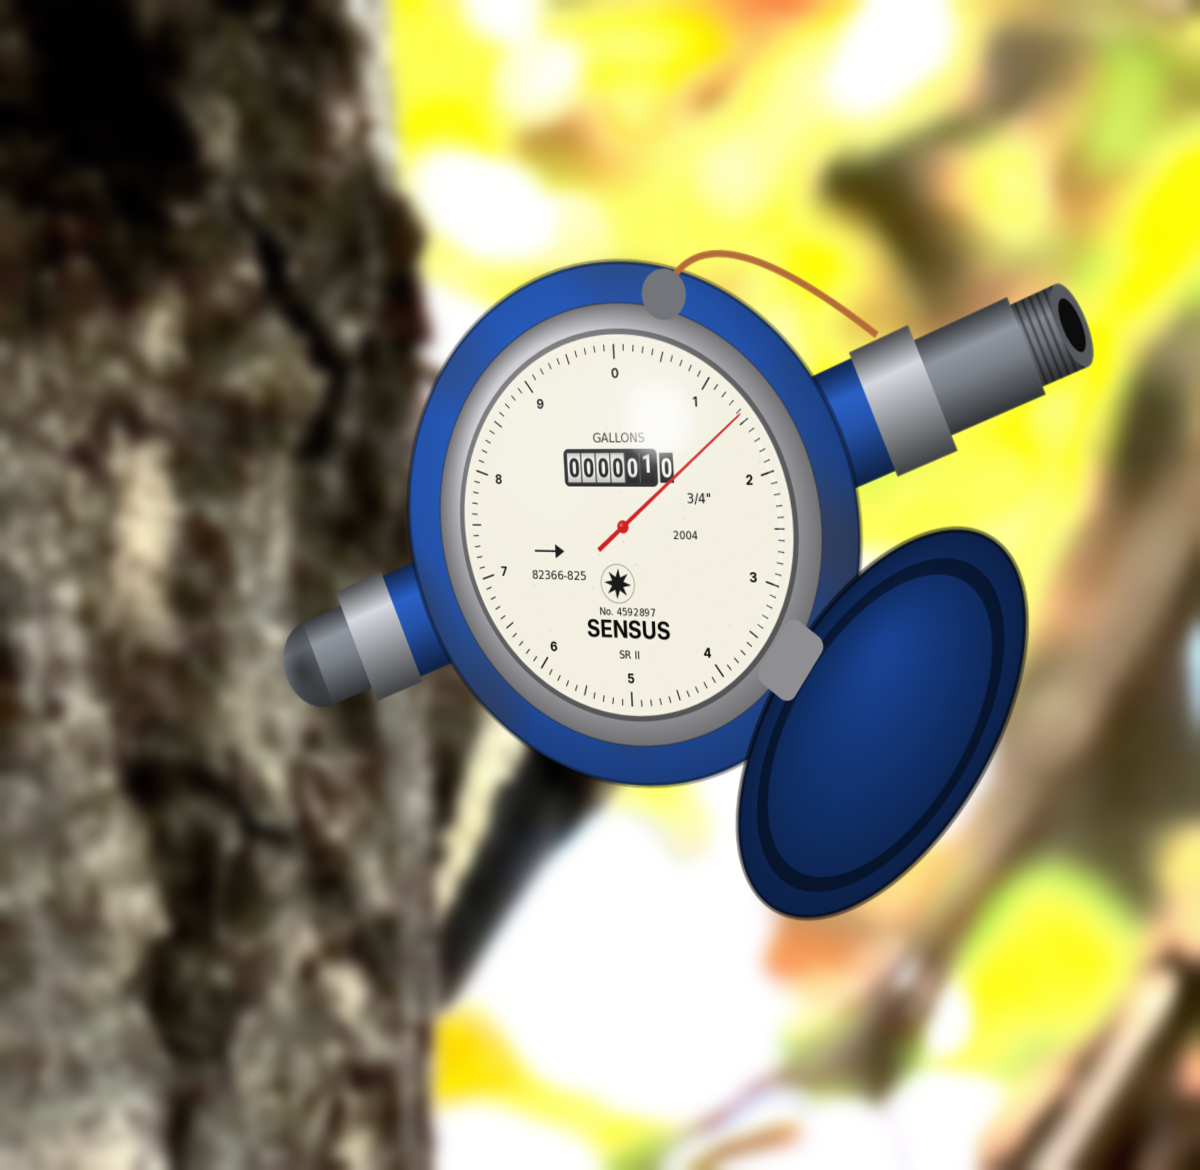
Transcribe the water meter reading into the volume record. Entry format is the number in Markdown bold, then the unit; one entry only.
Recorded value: **11.4** gal
